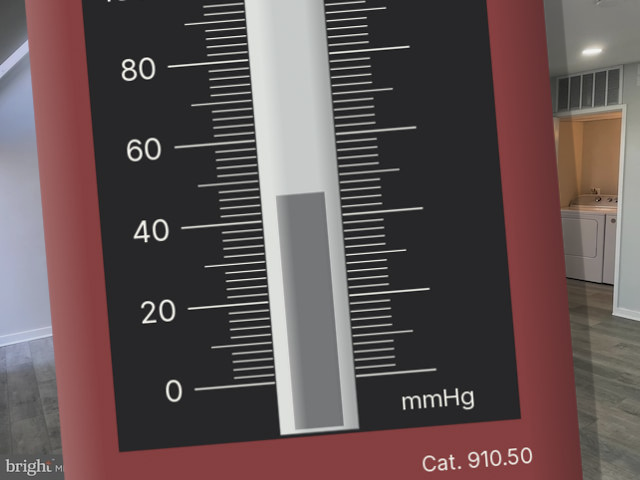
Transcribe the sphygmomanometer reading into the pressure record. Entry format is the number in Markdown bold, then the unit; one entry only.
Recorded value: **46** mmHg
